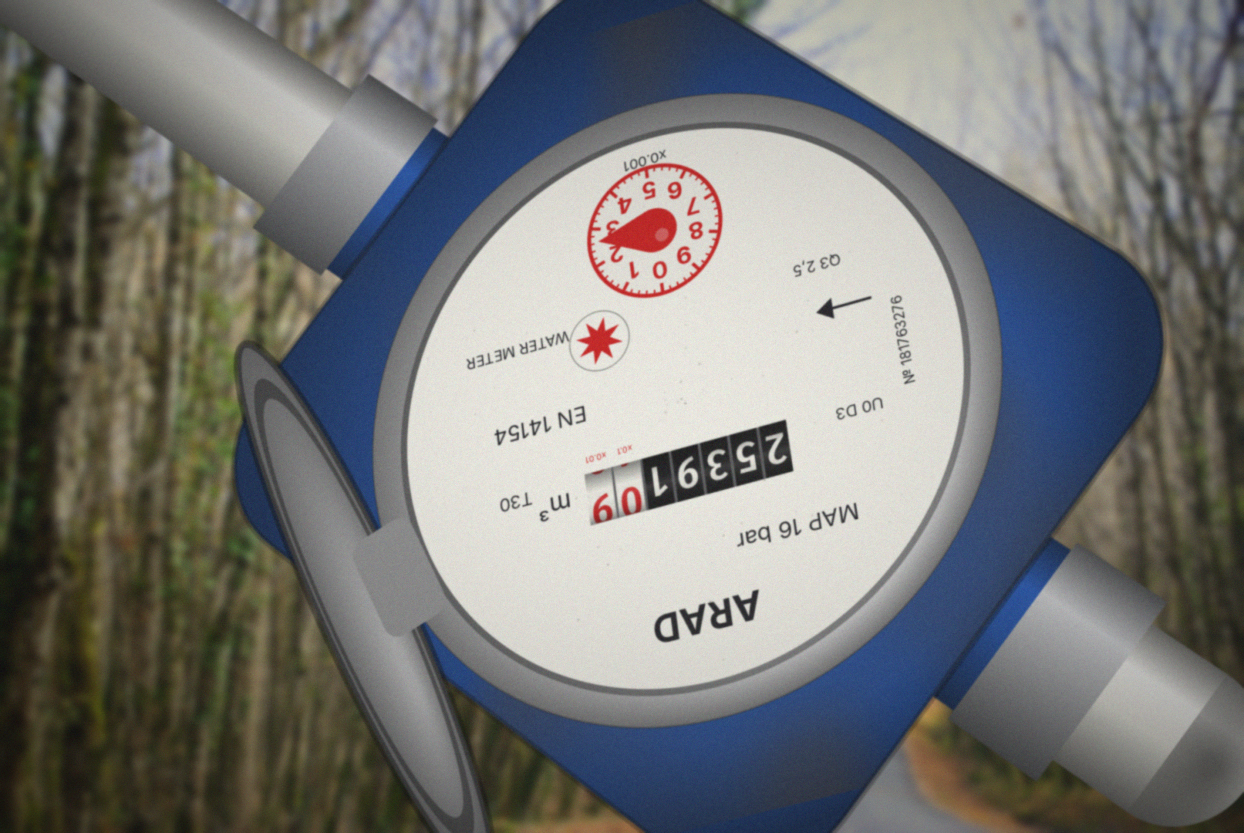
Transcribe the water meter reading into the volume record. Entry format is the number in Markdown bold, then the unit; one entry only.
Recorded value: **25391.092** m³
